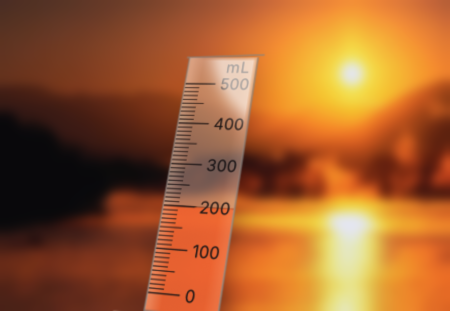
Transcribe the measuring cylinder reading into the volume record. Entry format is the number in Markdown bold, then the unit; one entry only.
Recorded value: **200** mL
